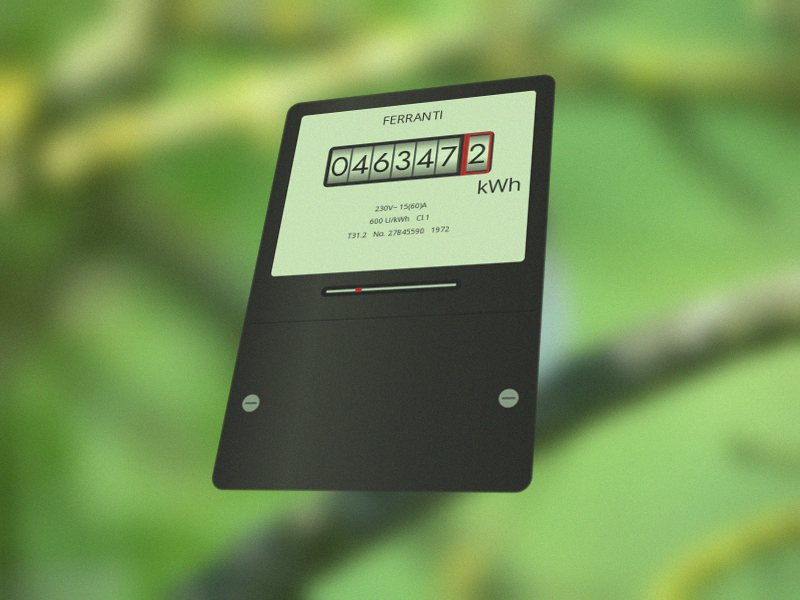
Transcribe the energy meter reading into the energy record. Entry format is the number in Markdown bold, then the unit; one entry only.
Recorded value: **46347.2** kWh
